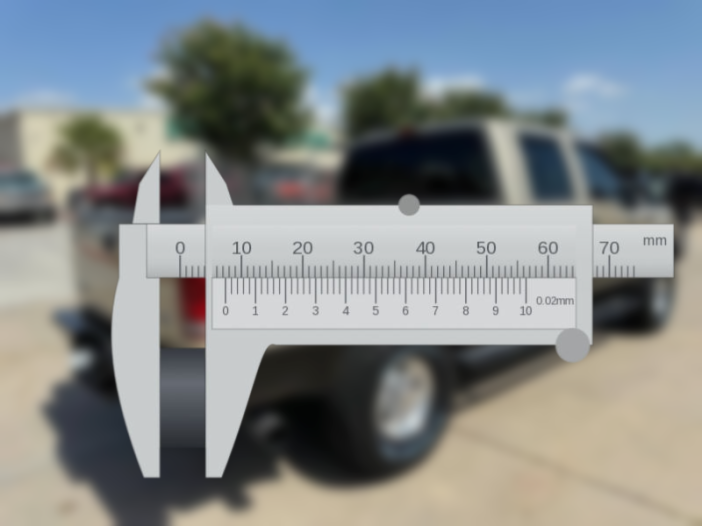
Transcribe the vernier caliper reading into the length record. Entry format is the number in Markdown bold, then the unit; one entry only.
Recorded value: **7.4** mm
